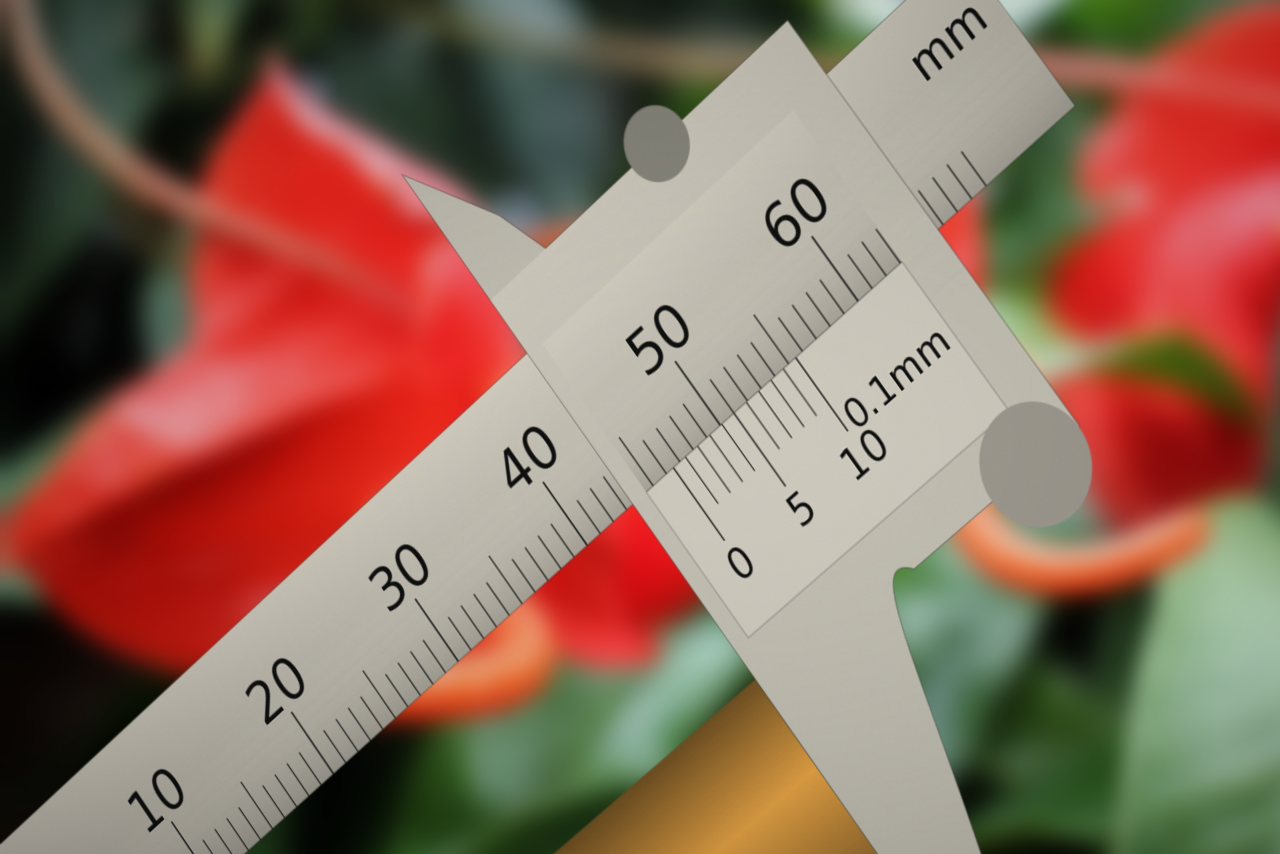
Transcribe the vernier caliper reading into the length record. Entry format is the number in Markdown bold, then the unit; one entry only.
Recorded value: **46.5** mm
